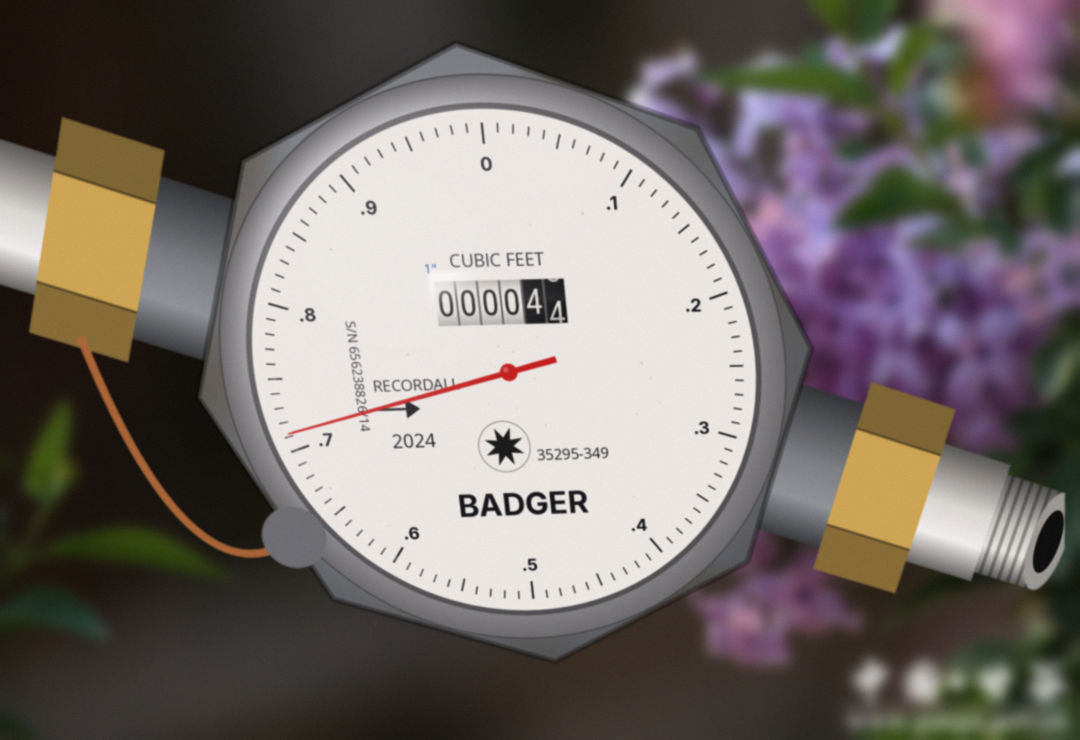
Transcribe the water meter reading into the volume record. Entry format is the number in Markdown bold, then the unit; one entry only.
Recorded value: **43.71** ft³
